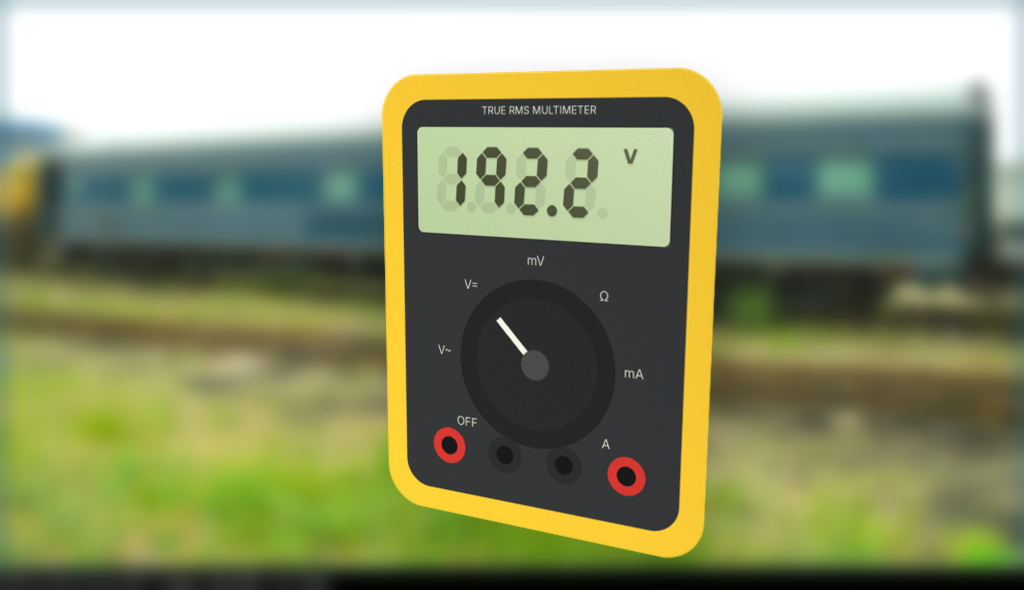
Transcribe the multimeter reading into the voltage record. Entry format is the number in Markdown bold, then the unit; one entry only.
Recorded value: **192.2** V
